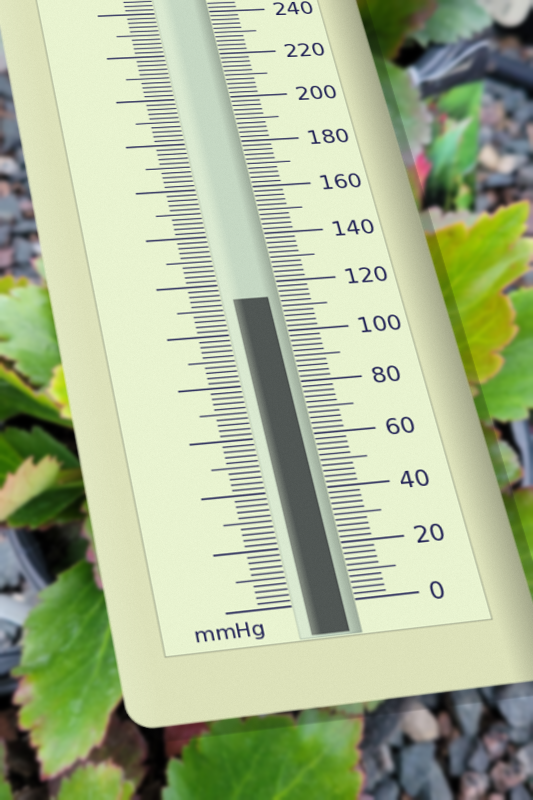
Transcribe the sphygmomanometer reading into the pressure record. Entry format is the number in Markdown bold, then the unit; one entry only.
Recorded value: **114** mmHg
